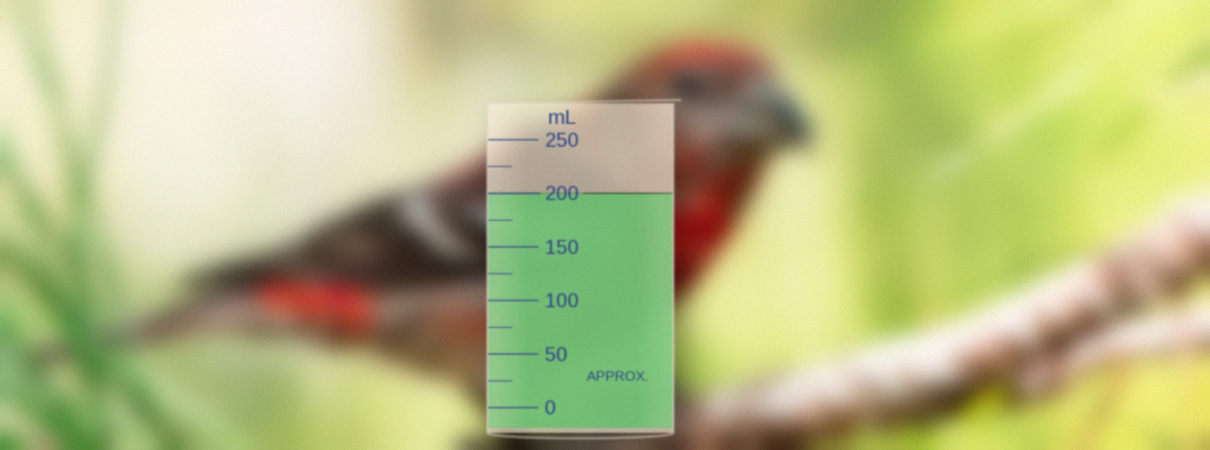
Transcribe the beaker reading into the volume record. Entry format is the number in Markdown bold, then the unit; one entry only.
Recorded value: **200** mL
